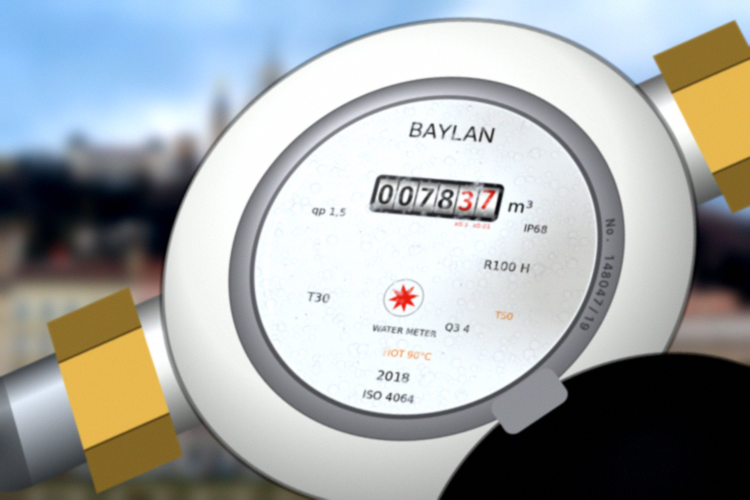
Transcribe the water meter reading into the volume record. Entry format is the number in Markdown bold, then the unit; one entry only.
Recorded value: **78.37** m³
